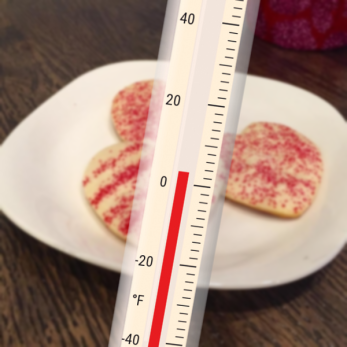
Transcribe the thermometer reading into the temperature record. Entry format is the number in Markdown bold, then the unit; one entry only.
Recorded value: **3** °F
